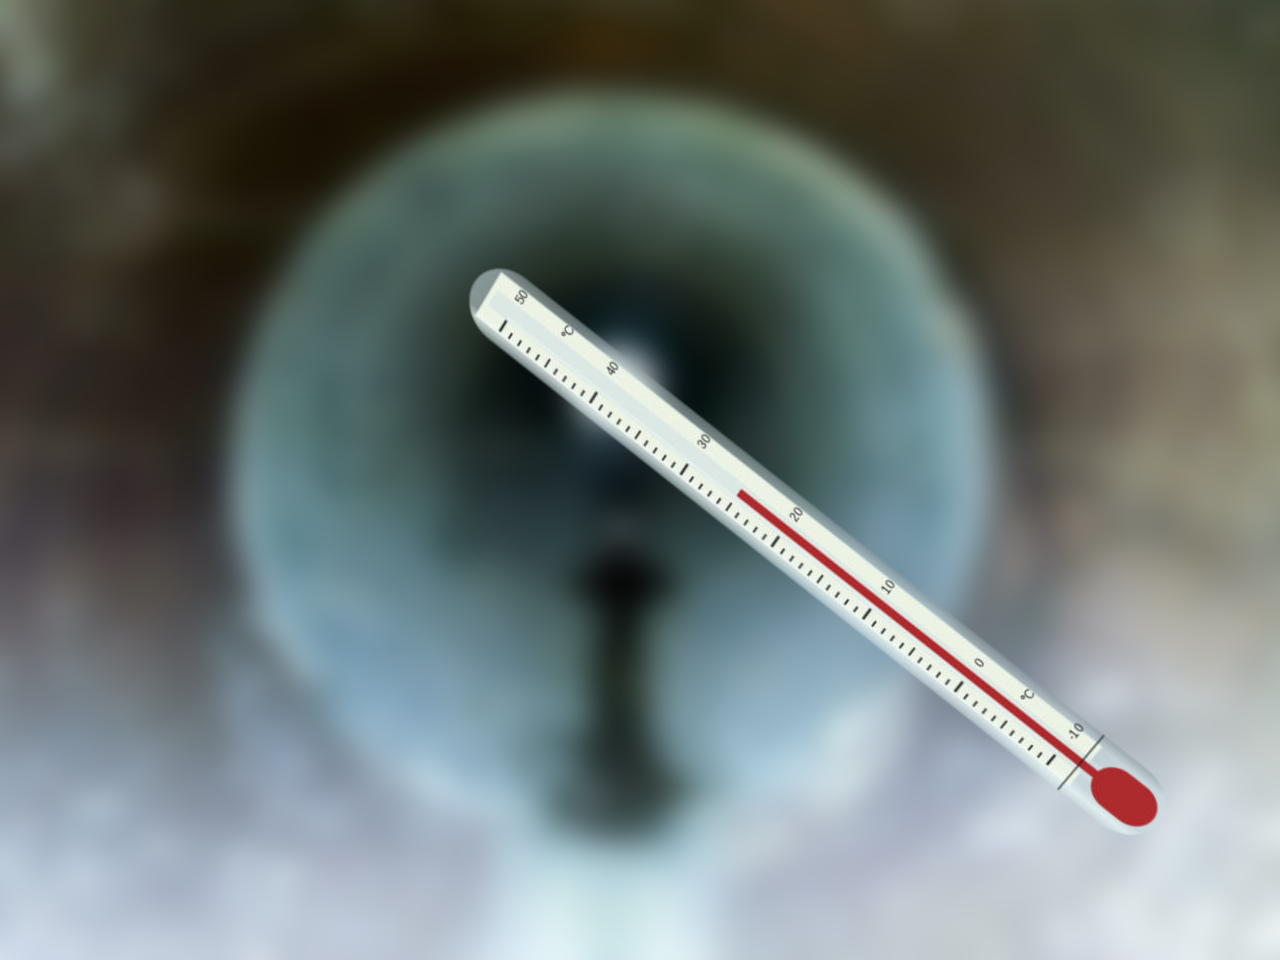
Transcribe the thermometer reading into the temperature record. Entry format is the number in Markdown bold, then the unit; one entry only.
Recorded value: **25** °C
